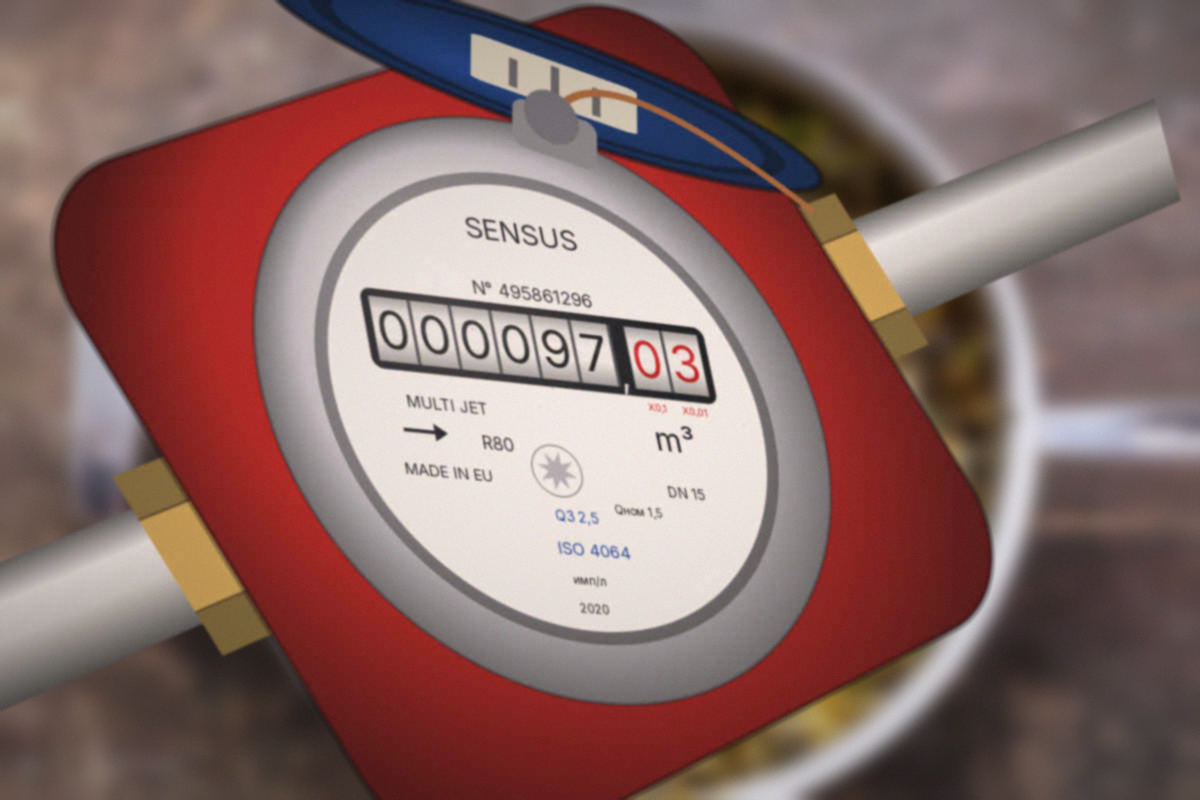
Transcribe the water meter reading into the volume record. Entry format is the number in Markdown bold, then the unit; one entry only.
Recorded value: **97.03** m³
